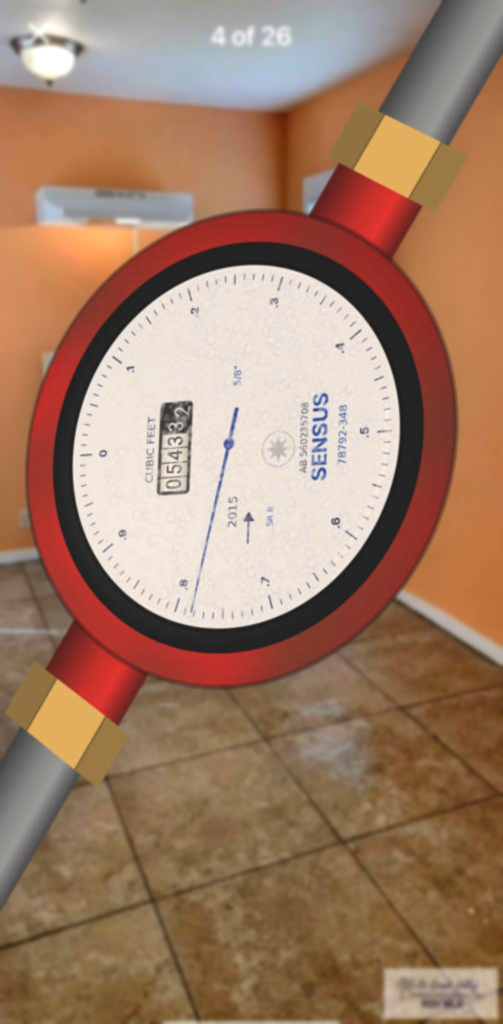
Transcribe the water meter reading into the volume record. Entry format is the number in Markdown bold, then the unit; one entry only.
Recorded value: **54331.78** ft³
